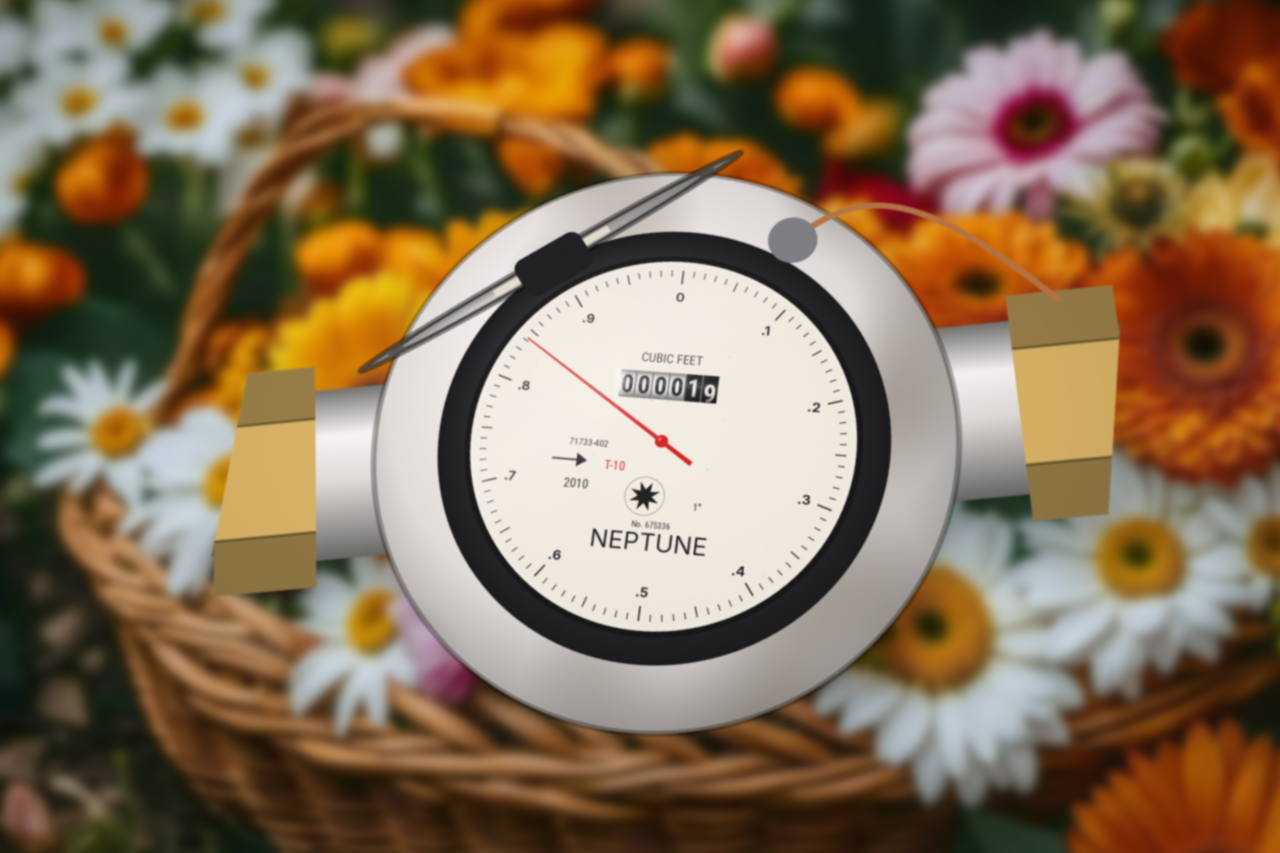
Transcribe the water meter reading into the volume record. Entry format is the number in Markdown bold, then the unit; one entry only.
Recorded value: **18.84** ft³
